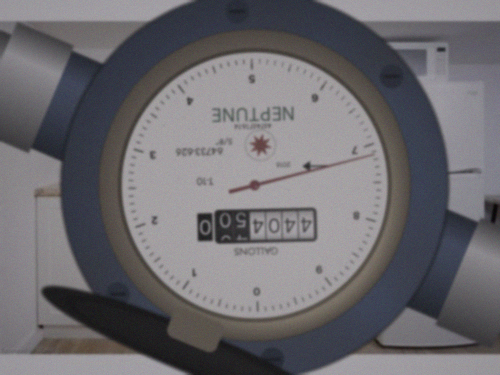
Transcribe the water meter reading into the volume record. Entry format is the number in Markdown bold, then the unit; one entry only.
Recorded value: **4404497.1** gal
